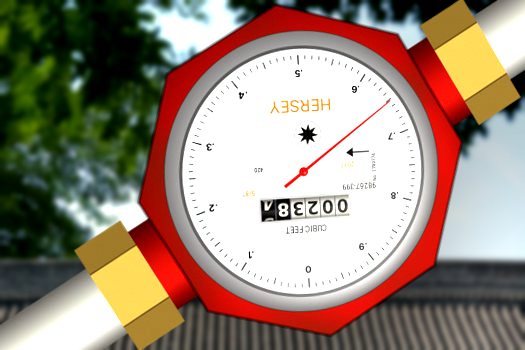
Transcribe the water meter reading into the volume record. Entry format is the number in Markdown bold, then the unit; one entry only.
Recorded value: **2383.65** ft³
